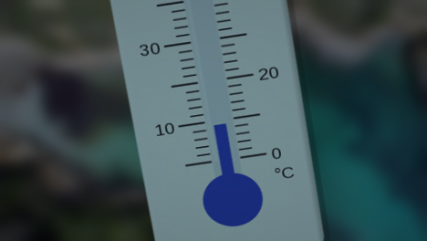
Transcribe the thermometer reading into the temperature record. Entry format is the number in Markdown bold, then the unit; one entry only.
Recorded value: **9** °C
